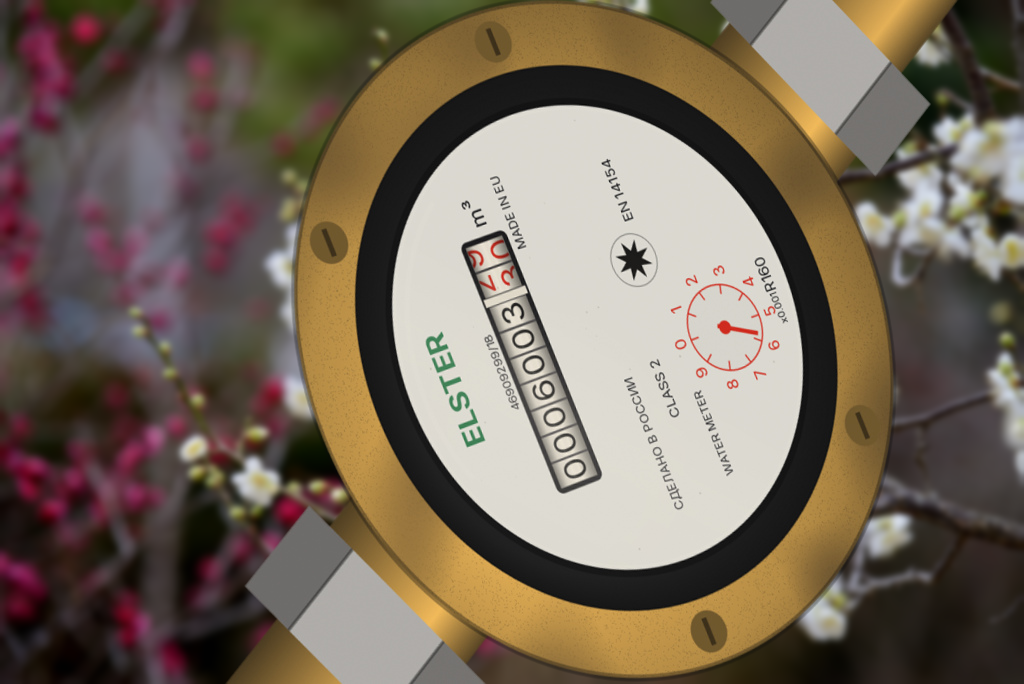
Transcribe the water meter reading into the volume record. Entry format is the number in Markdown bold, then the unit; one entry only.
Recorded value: **6003.295** m³
